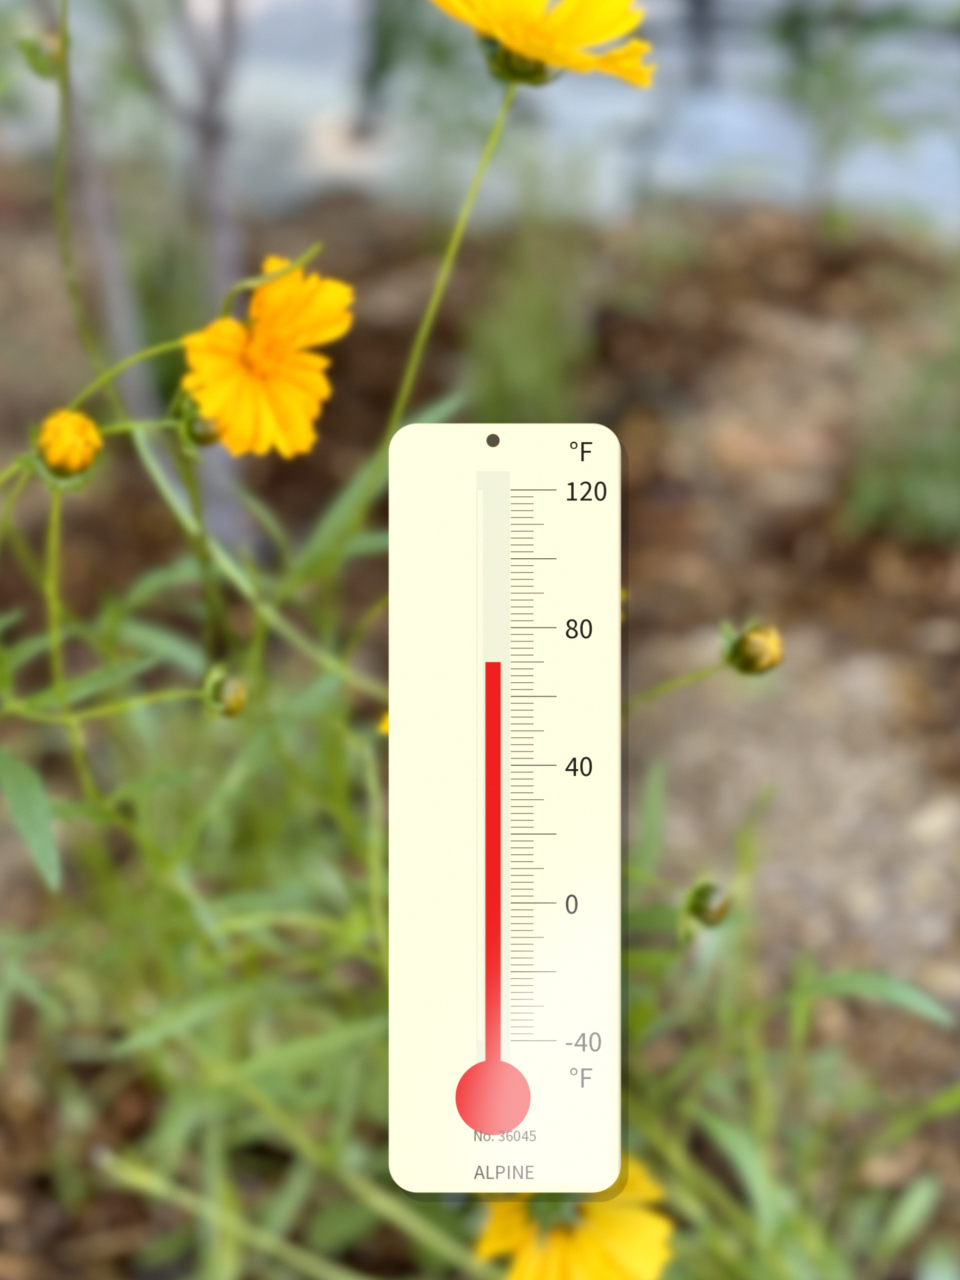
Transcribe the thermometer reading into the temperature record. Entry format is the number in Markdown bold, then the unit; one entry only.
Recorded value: **70** °F
